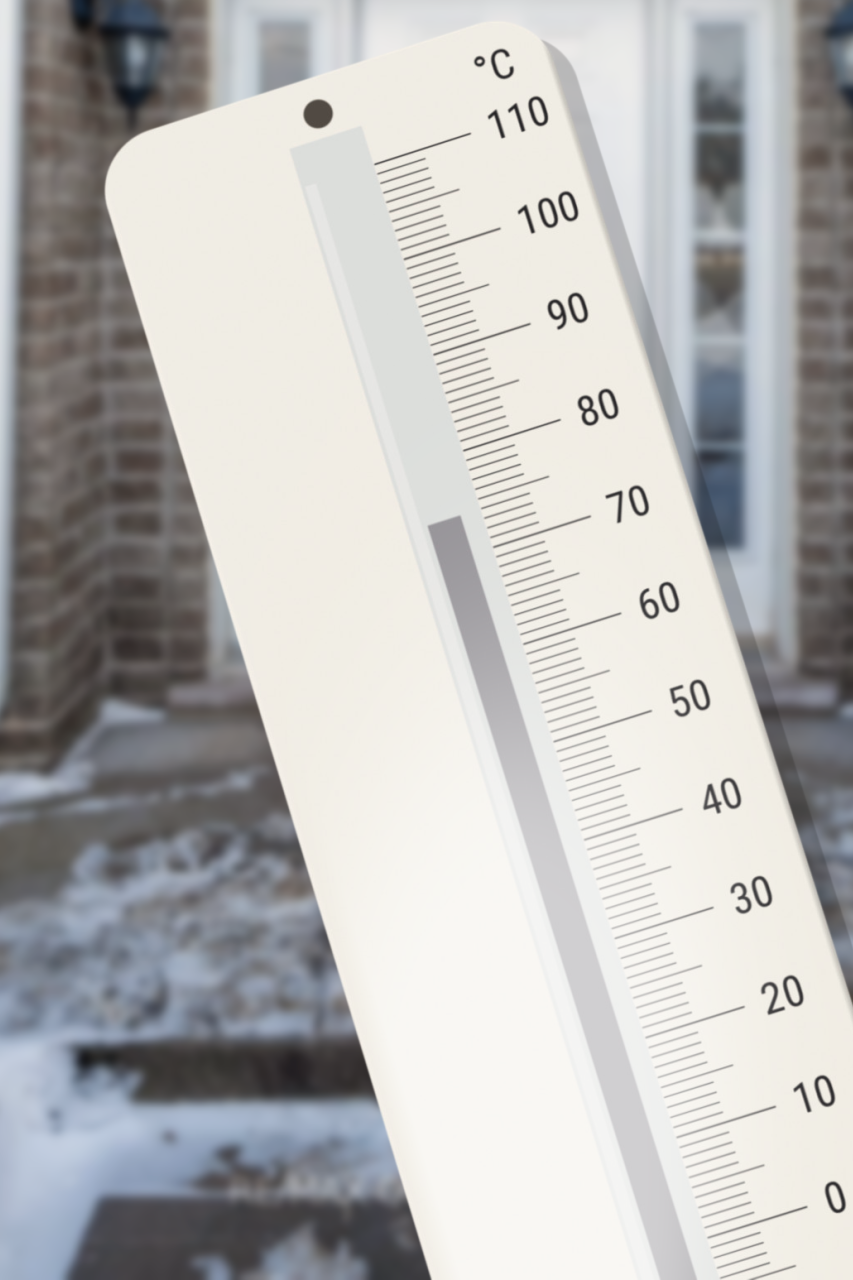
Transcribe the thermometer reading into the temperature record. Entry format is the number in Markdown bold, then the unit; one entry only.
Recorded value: **74** °C
